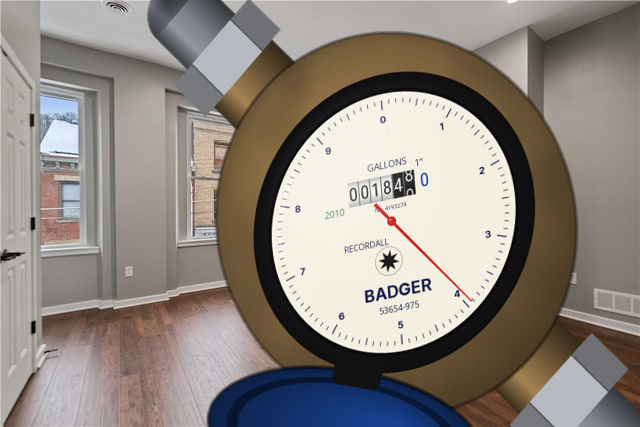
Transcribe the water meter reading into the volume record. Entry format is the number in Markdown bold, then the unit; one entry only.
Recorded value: **18483.9** gal
